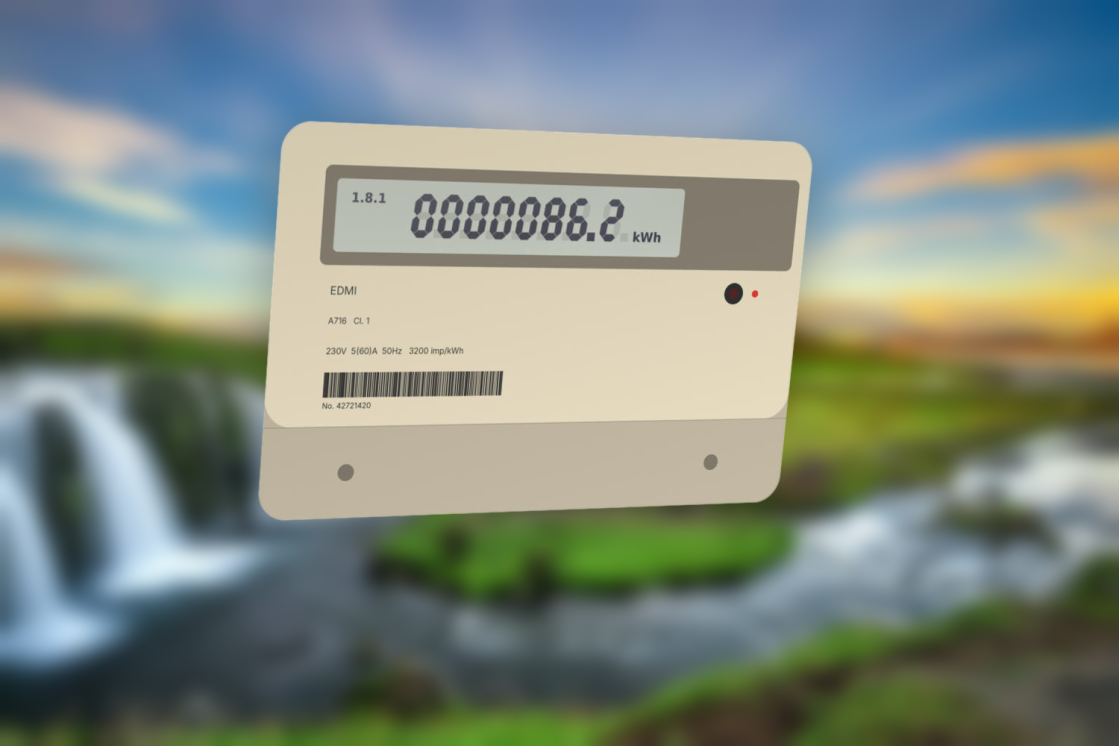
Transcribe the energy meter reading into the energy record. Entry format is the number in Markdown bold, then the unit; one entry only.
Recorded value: **86.2** kWh
